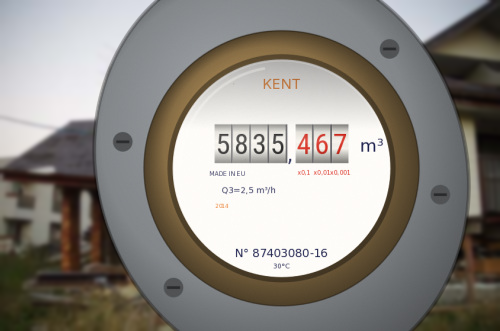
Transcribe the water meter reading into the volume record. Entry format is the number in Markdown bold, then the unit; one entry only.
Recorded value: **5835.467** m³
